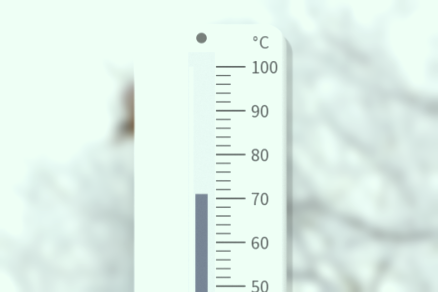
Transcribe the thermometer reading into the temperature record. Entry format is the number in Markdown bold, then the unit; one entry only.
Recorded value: **71** °C
